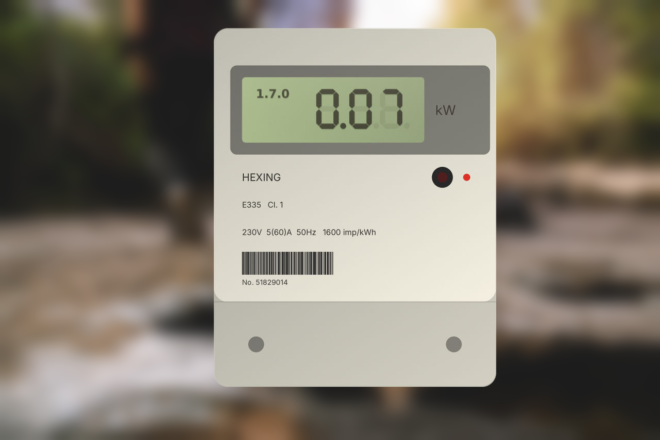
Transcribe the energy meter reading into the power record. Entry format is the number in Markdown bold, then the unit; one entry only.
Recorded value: **0.07** kW
